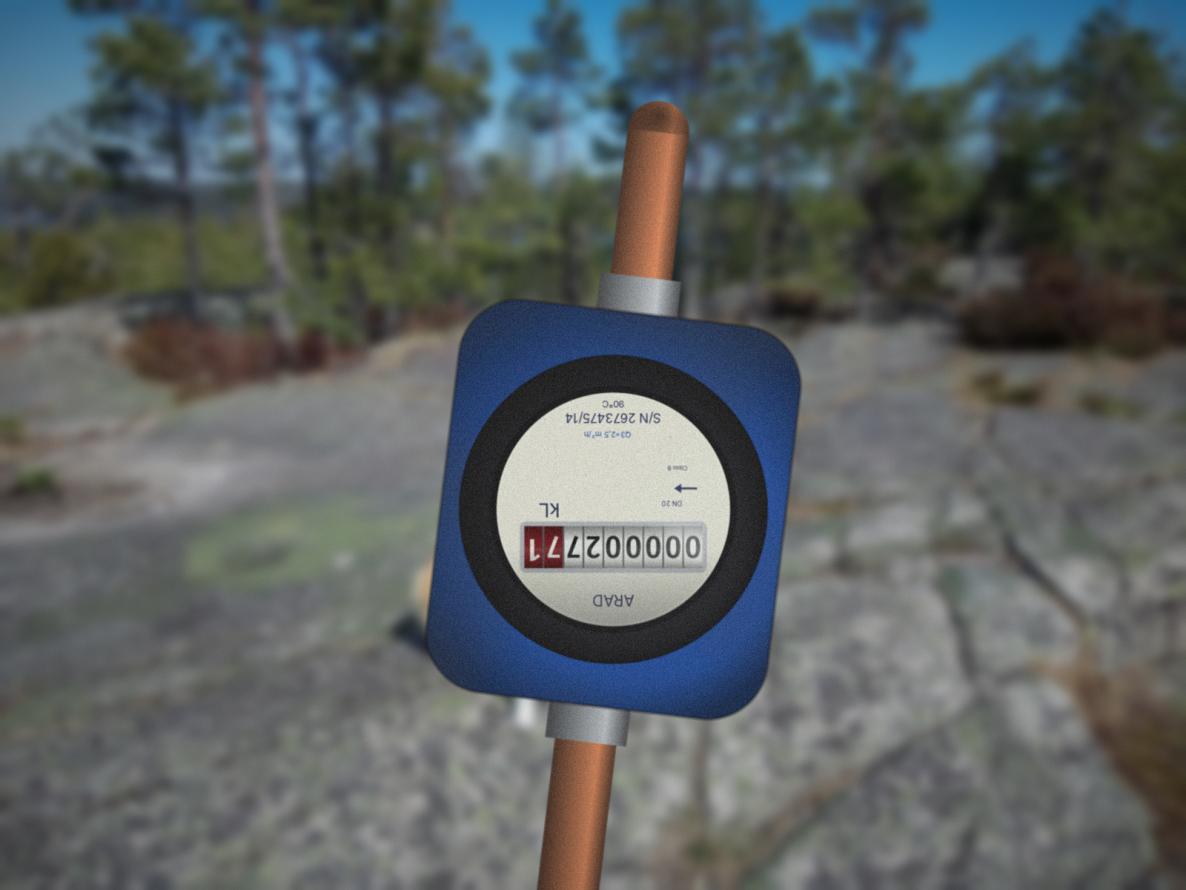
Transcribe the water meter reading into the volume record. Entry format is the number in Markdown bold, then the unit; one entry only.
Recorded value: **27.71** kL
